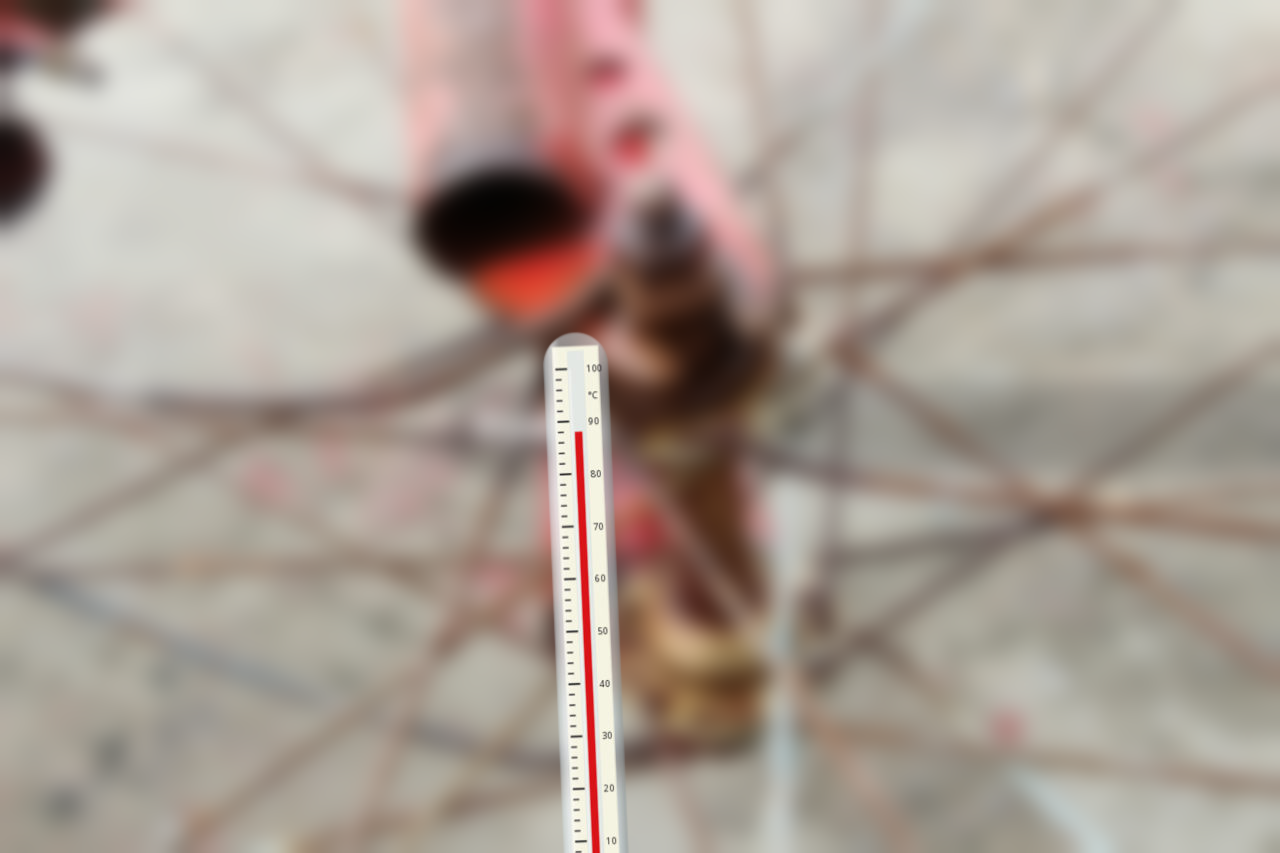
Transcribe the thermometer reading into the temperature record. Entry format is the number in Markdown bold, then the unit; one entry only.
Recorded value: **88** °C
